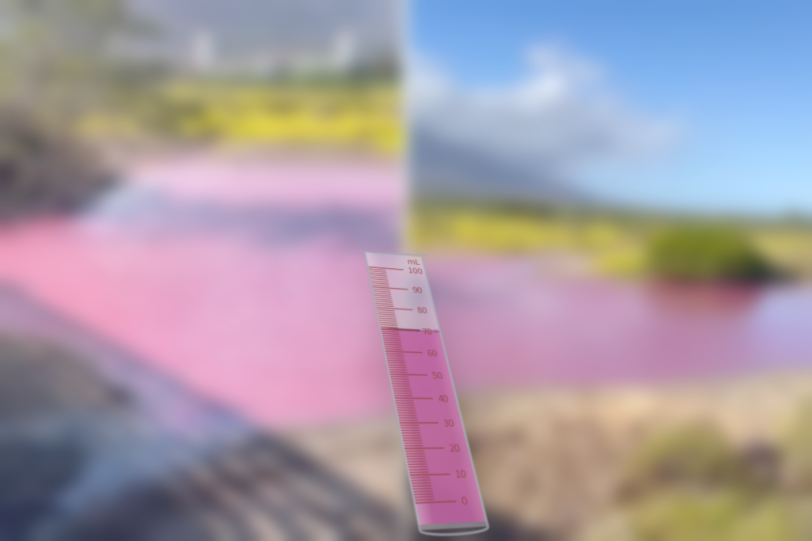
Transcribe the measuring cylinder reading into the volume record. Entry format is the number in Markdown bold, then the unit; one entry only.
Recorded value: **70** mL
